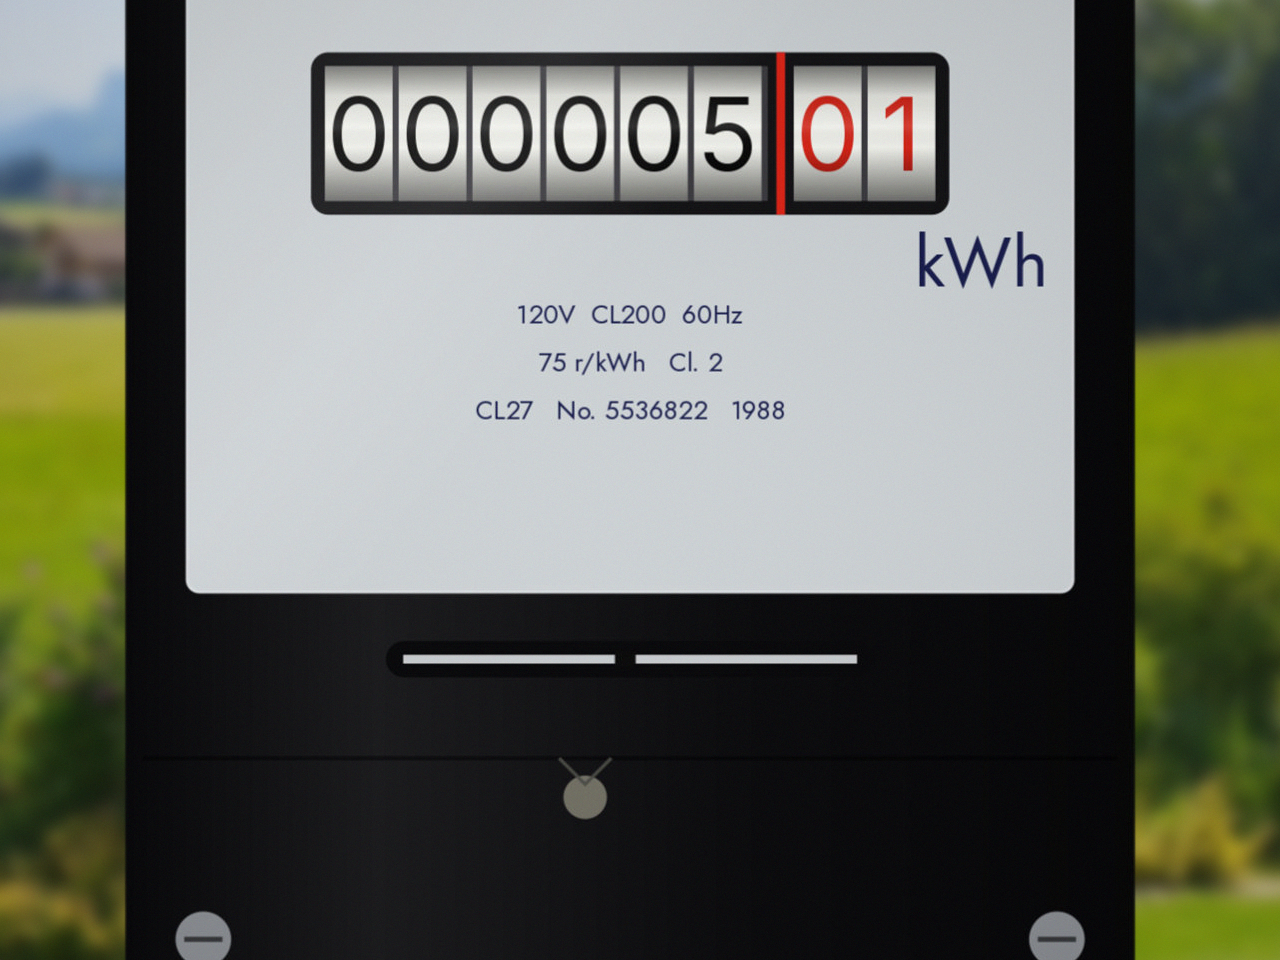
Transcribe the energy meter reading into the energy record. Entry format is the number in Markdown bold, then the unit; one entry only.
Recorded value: **5.01** kWh
